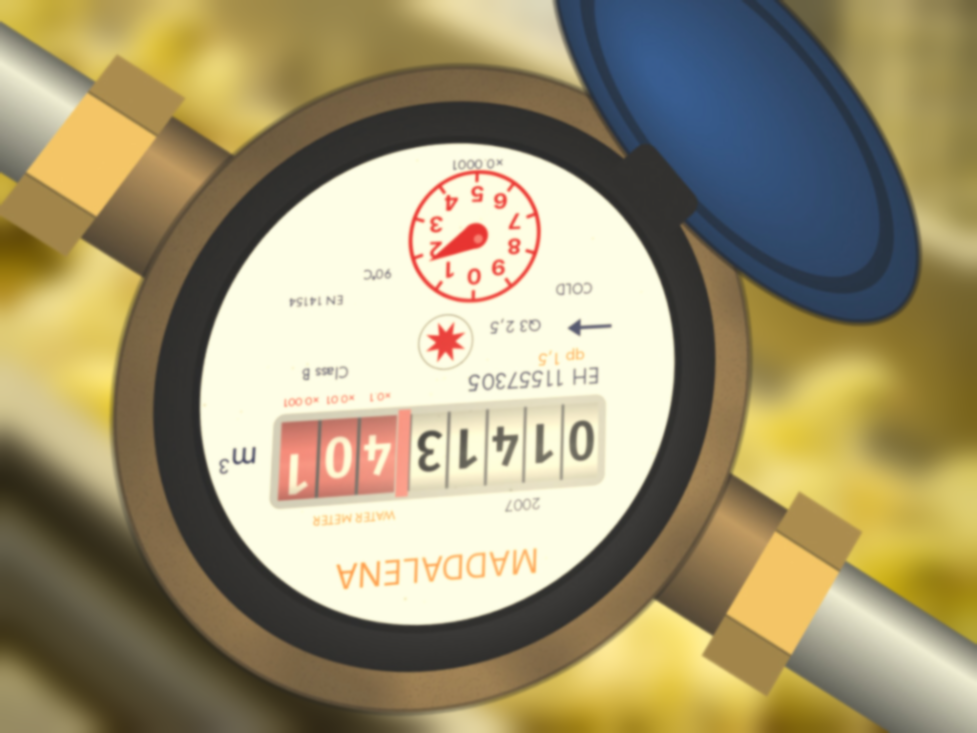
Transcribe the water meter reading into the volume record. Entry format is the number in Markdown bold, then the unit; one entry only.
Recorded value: **1413.4011** m³
